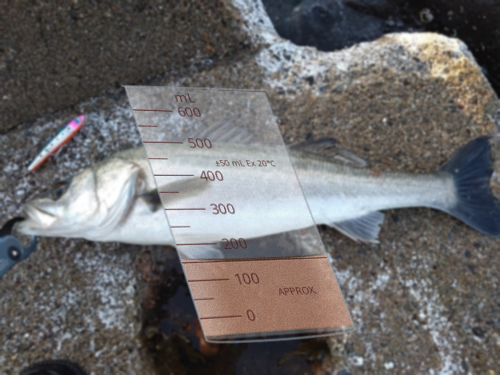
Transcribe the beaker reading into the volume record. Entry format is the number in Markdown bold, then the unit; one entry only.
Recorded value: **150** mL
